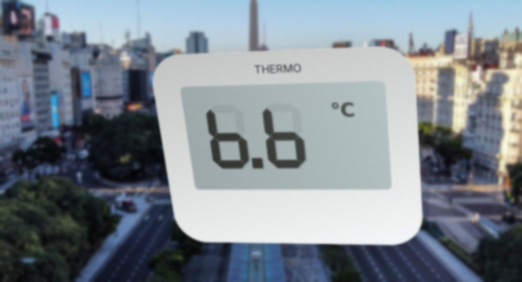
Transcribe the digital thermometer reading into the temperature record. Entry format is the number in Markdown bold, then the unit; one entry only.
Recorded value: **6.6** °C
